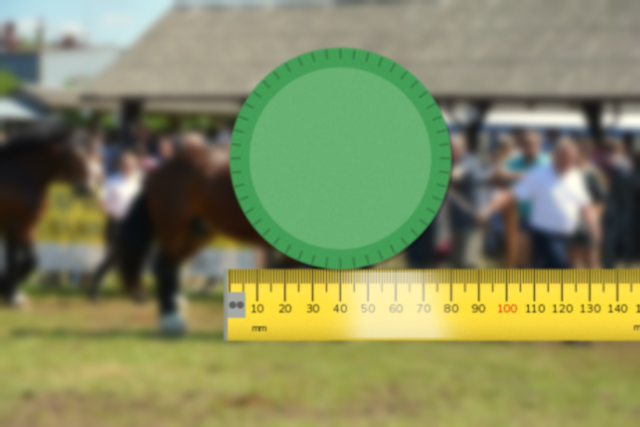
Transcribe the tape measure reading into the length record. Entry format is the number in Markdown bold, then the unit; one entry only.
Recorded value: **80** mm
